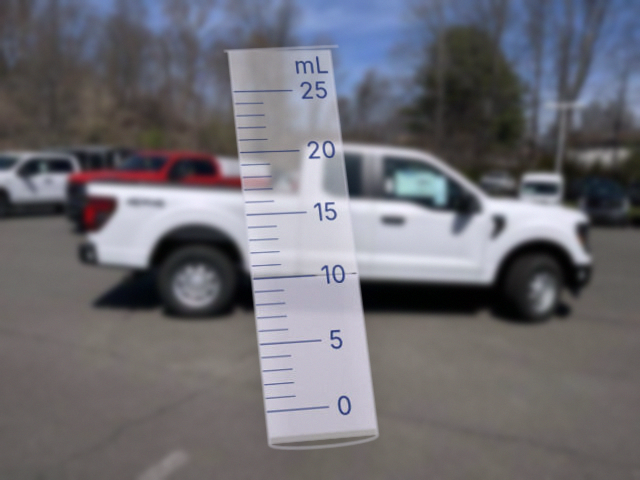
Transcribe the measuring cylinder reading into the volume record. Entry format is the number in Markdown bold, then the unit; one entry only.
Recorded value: **10** mL
